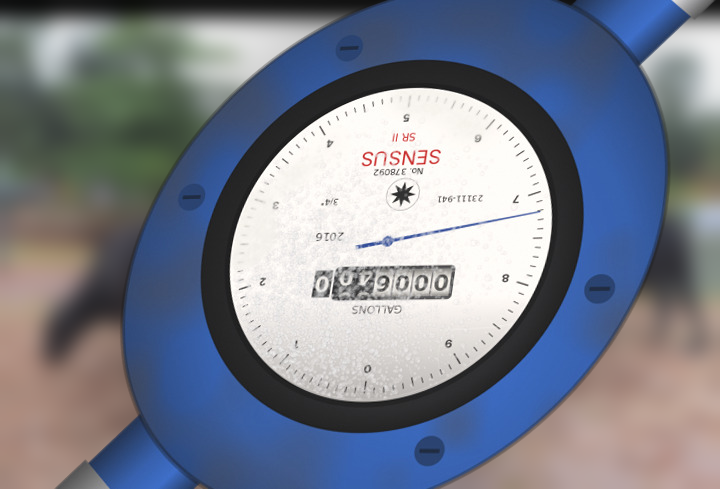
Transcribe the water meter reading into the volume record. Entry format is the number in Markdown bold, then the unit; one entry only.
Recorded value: **6397.2** gal
